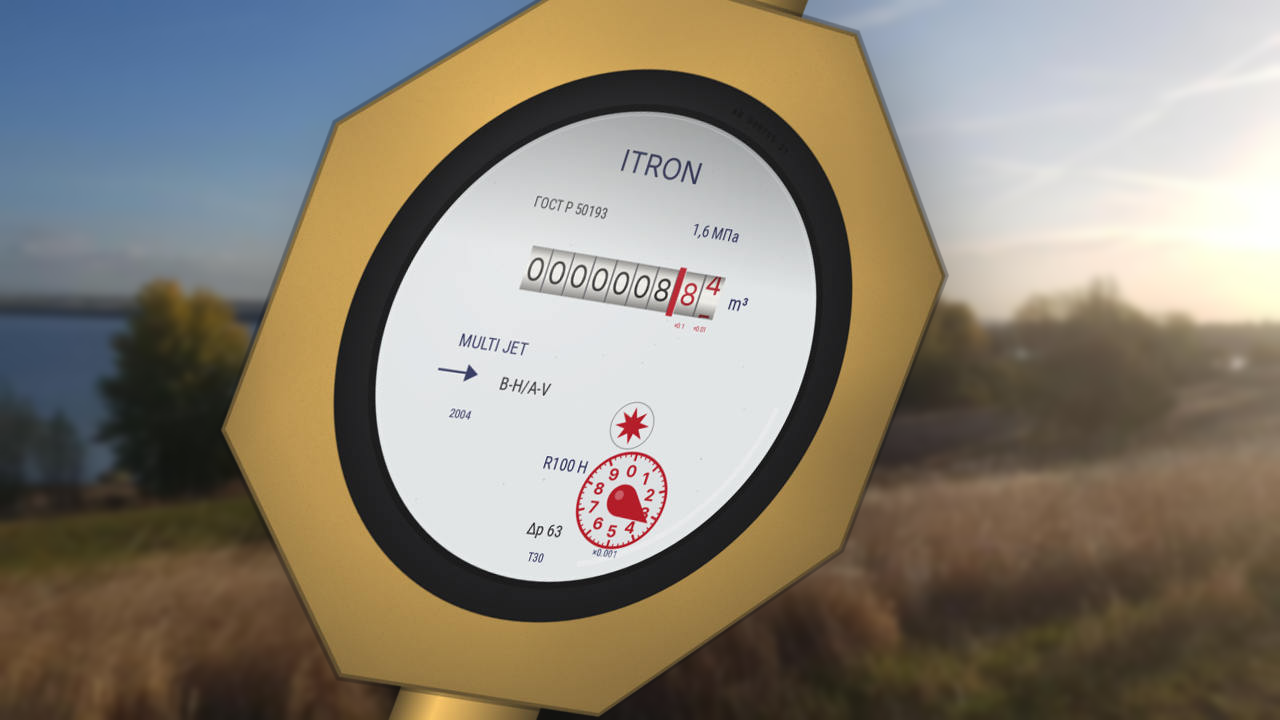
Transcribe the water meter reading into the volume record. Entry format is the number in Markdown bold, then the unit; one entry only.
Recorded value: **8.843** m³
